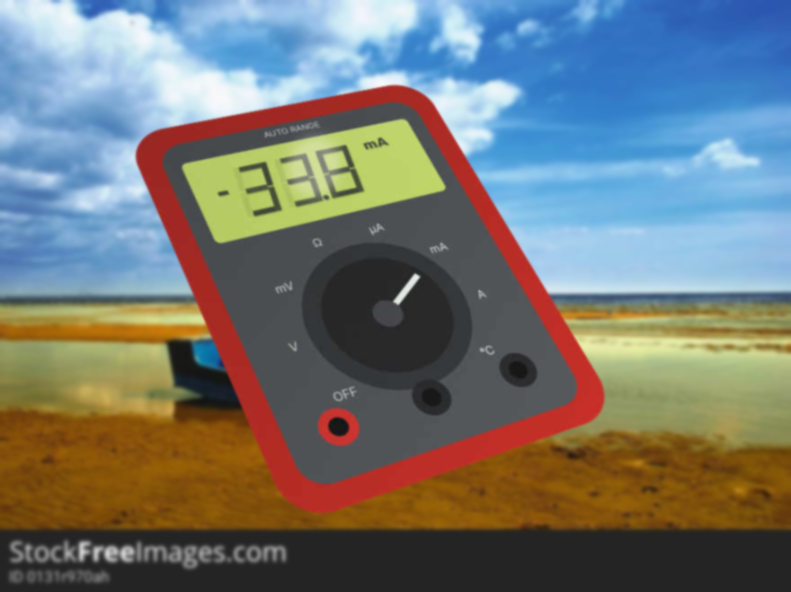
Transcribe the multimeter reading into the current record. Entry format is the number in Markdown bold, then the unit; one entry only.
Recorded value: **-33.8** mA
